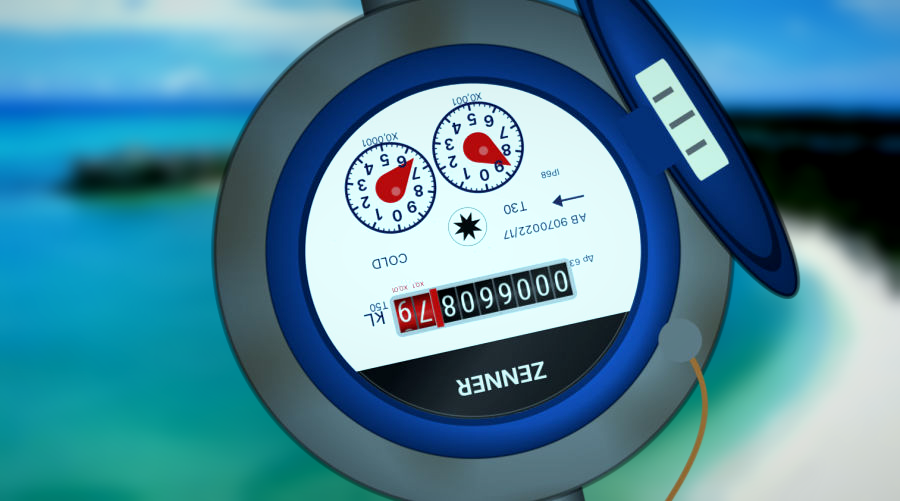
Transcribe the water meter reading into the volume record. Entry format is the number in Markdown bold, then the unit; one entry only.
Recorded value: **6608.7886** kL
